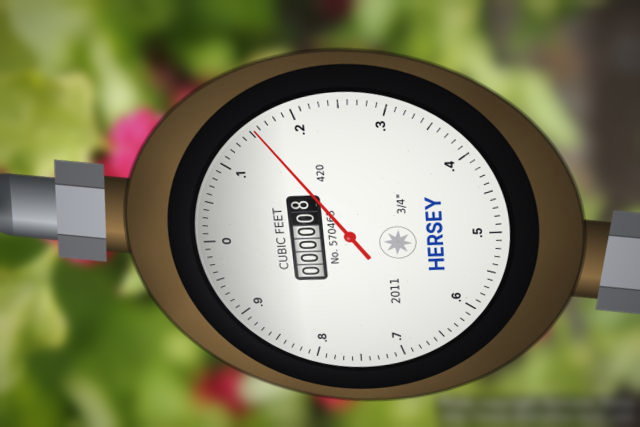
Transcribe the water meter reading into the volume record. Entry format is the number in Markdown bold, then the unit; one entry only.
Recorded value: **8.15** ft³
